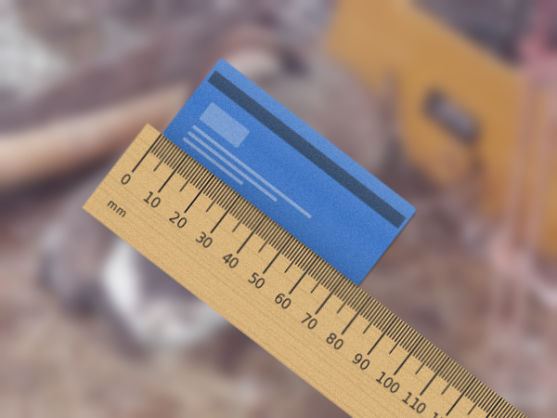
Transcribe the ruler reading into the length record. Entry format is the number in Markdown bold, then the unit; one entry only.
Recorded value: **75** mm
